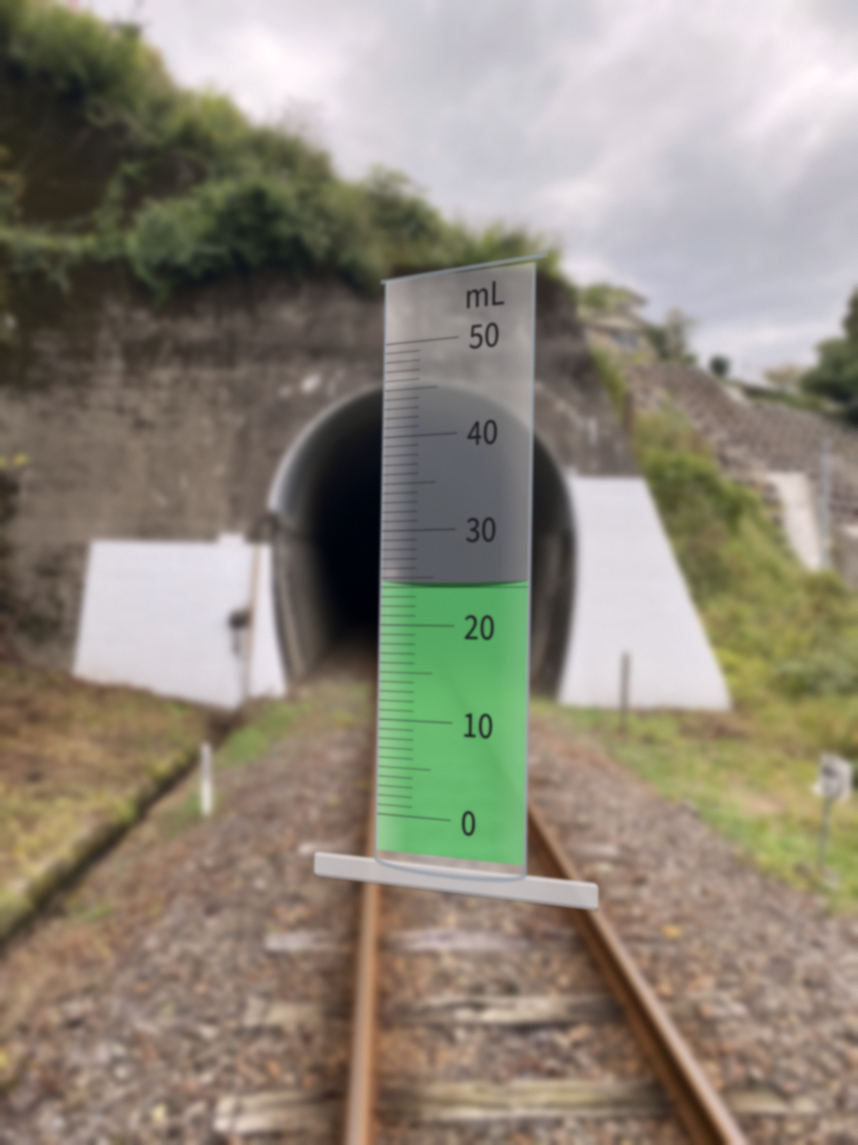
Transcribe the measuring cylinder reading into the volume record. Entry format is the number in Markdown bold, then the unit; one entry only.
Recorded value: **24** mL
